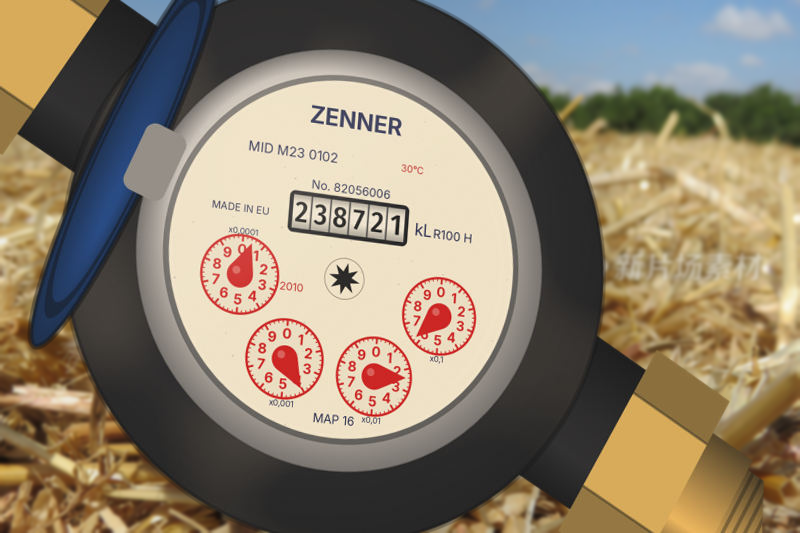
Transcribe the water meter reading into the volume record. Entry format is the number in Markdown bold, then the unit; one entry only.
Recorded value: **238721.6240** kL
